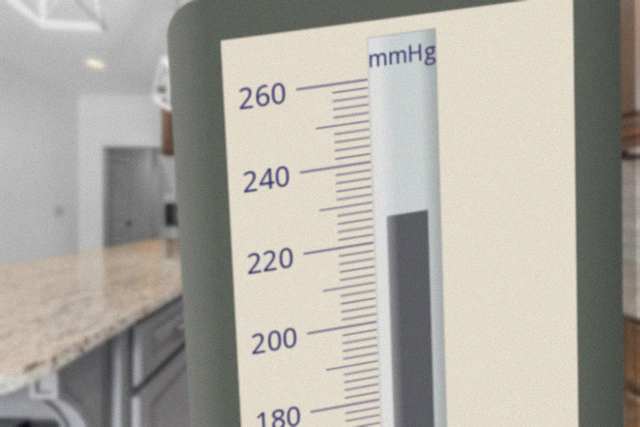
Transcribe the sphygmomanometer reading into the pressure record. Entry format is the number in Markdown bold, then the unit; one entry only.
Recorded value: **226** mmHg
